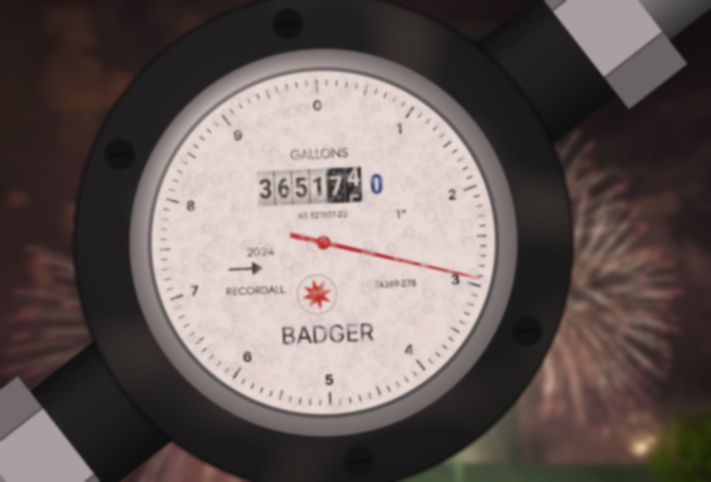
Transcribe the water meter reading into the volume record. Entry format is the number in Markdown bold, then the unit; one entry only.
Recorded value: **3651742.9** gal
